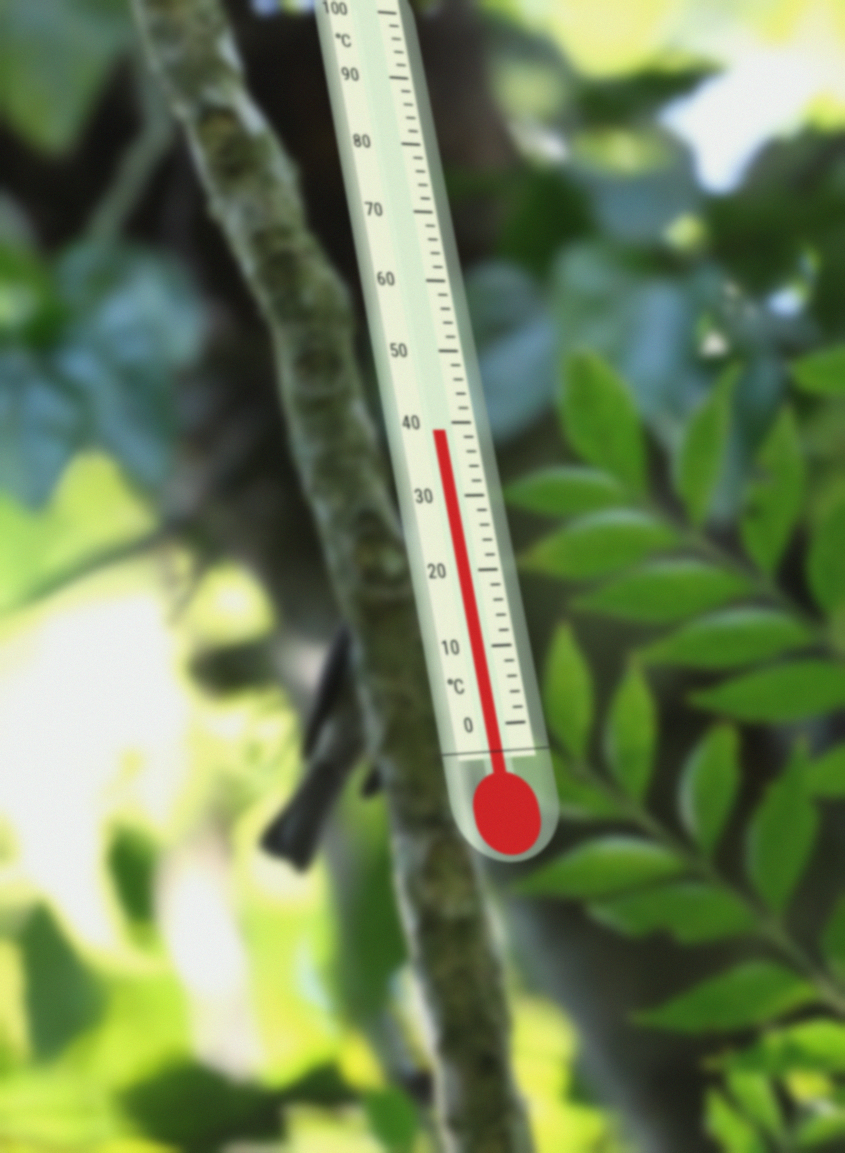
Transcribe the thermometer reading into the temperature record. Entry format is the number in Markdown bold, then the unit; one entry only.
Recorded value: **39** °C
